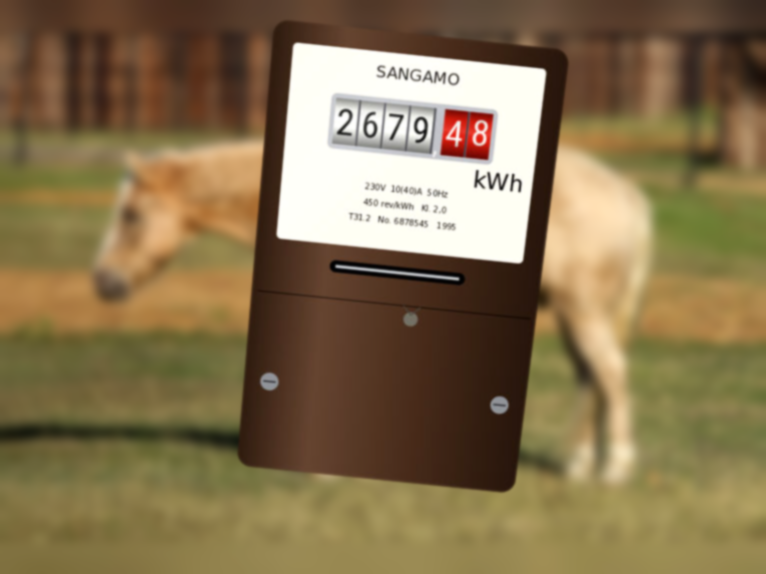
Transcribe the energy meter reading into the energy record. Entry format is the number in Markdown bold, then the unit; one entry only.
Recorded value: **2679.48** kWh
